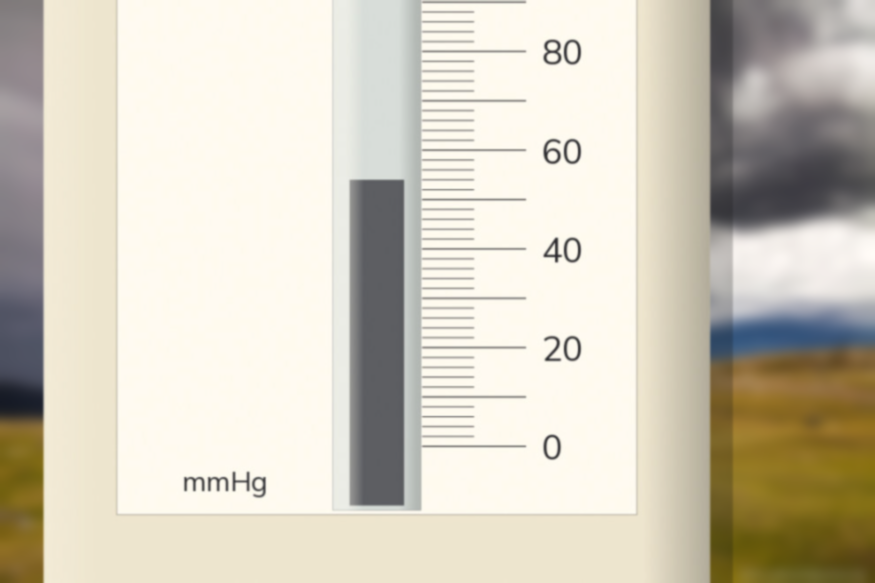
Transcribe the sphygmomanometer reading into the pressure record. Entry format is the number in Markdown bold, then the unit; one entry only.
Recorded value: **54** mmHg
